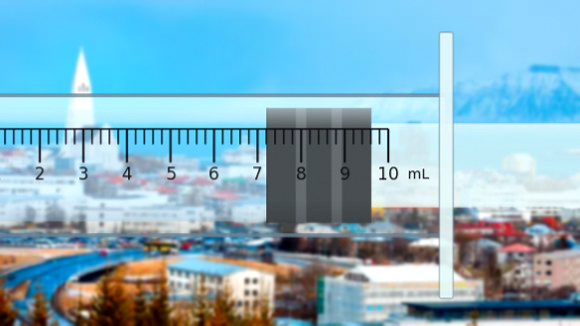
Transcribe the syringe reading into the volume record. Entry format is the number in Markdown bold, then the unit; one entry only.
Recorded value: **7.2** mL
